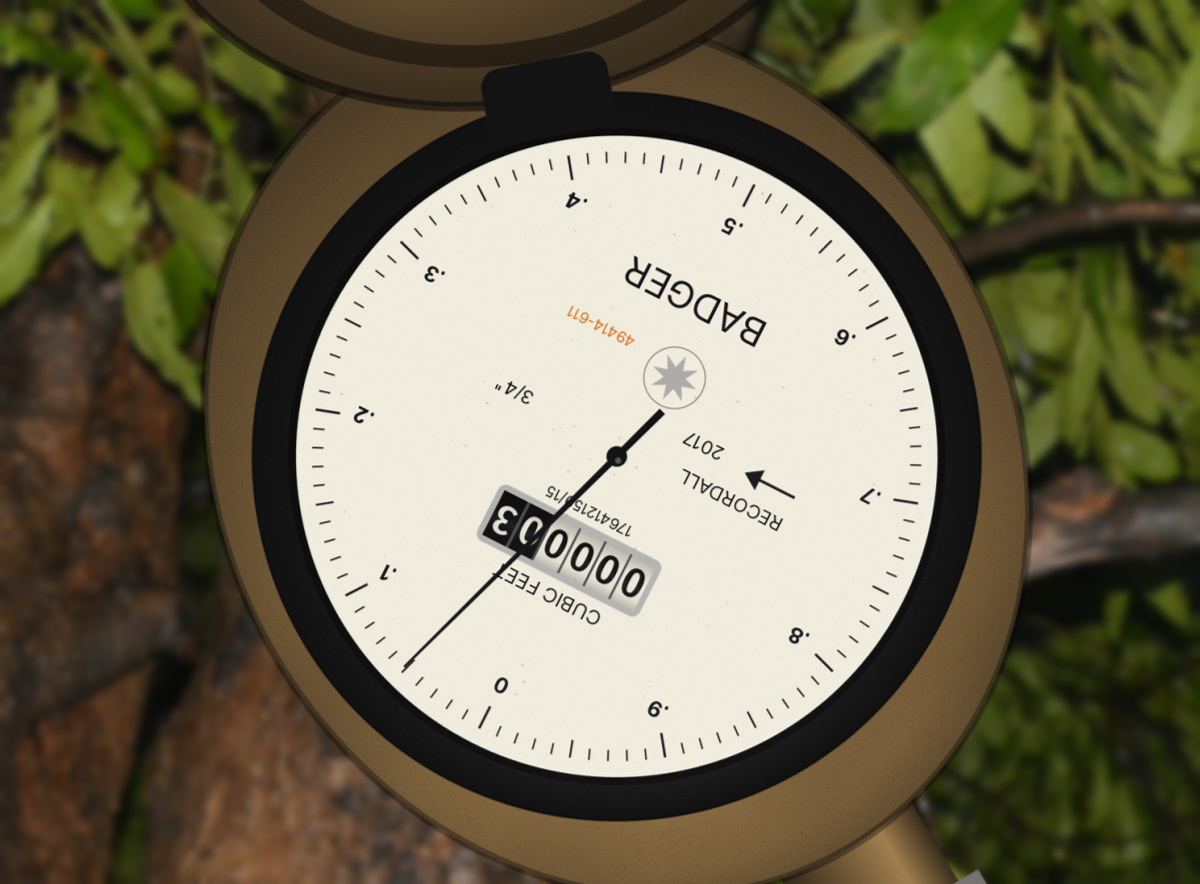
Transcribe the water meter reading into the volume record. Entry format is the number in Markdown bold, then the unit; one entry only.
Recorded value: **3.05** ft³
